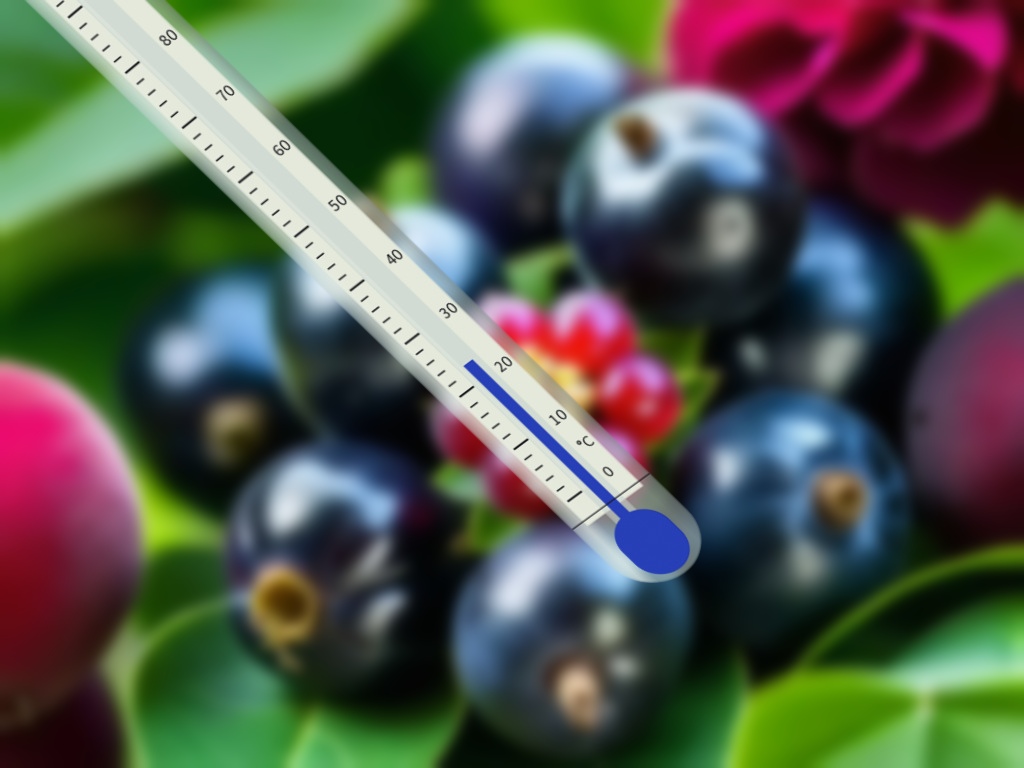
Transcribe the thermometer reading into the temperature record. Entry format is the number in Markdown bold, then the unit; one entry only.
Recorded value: **23** °C
